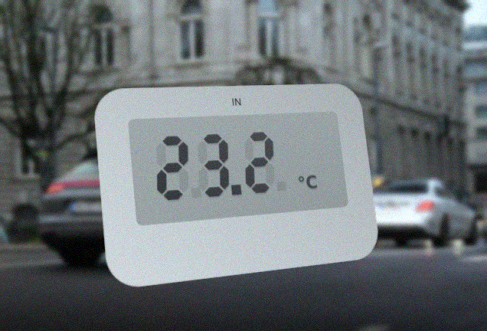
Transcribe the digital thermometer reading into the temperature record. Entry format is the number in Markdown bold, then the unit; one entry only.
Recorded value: **23.2** °C
